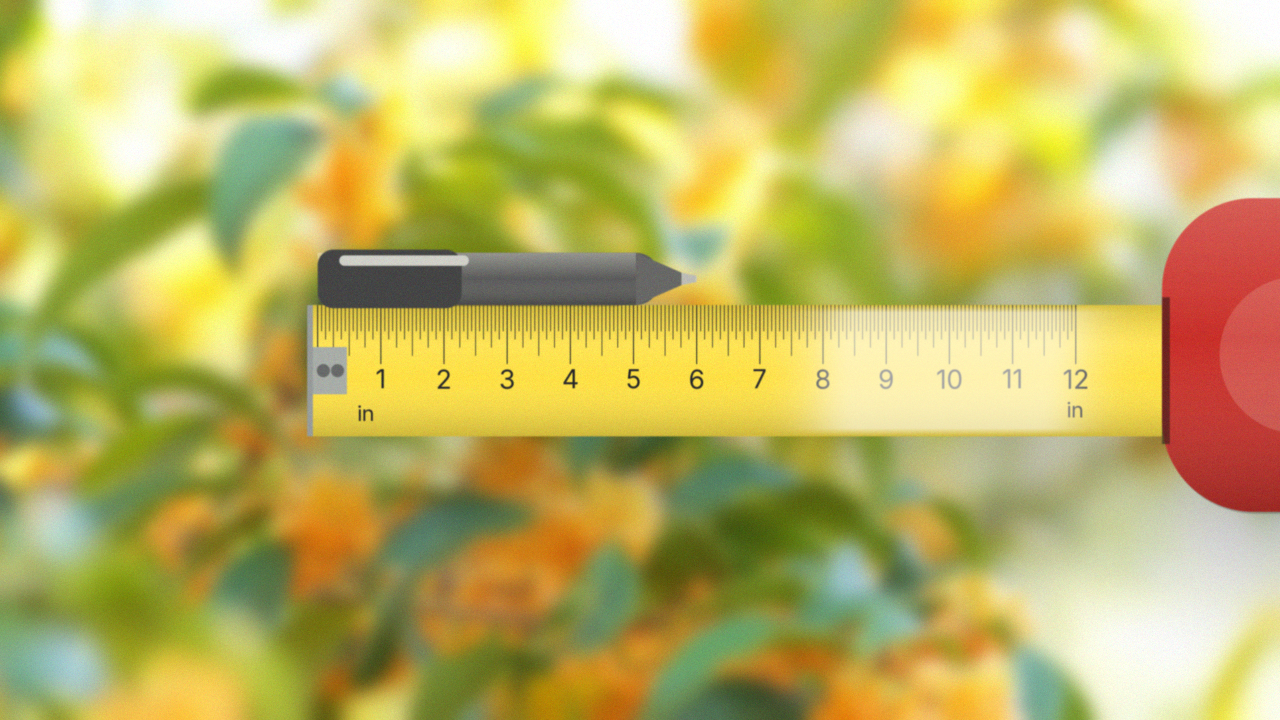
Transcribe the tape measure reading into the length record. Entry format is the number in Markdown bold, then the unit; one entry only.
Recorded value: **6** in
